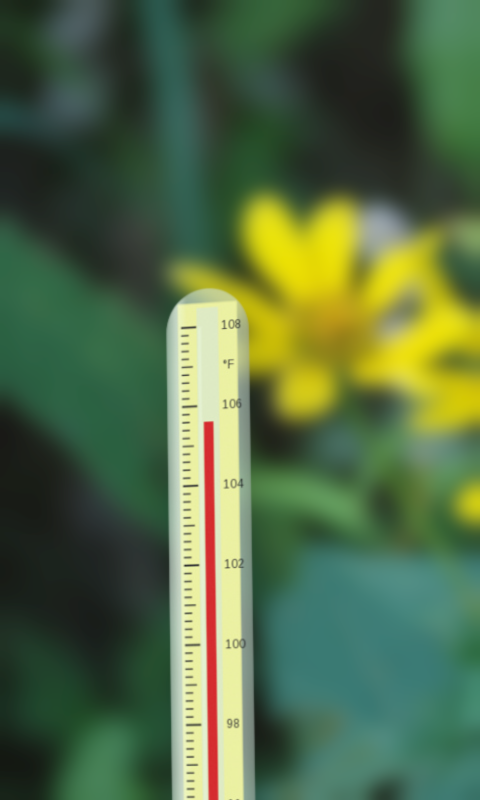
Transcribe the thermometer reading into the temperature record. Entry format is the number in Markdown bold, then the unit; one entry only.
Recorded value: **105.6** °F
